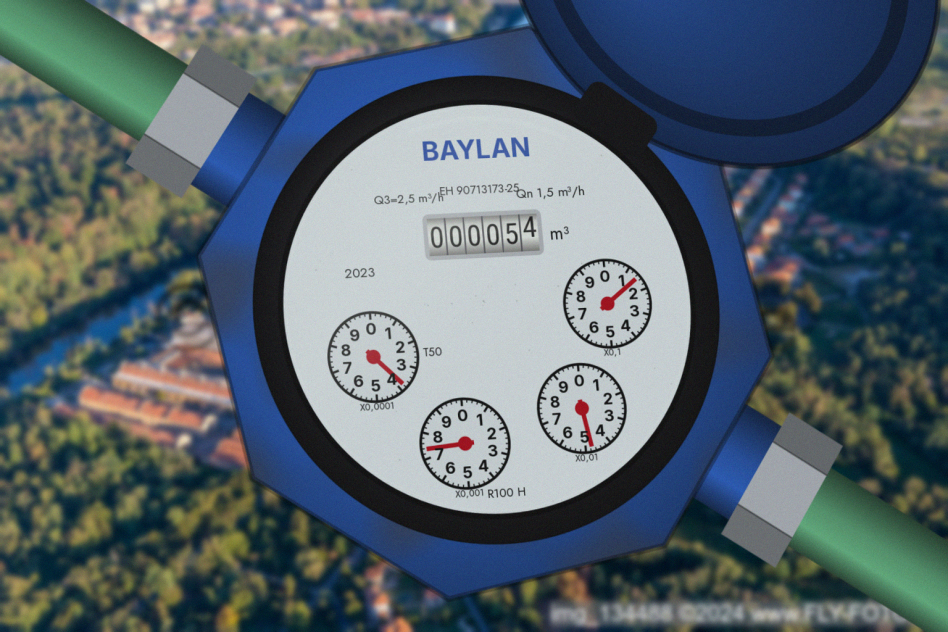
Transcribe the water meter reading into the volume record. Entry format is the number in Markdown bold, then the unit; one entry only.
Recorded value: **54.1473** m³
